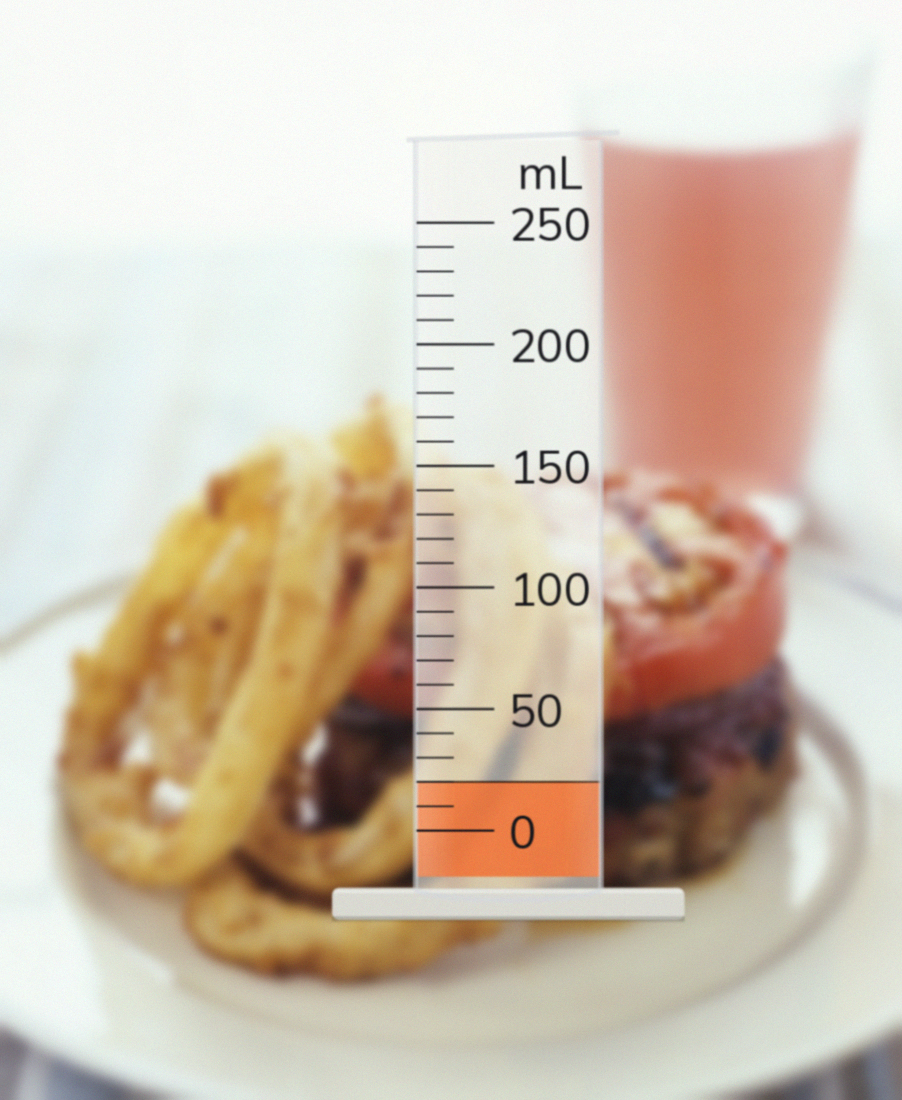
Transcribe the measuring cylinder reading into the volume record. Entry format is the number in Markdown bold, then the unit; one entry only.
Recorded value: **20** mL
